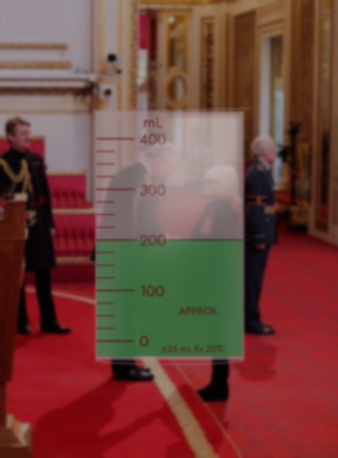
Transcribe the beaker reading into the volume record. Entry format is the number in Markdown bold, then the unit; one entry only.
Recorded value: **200** mL
